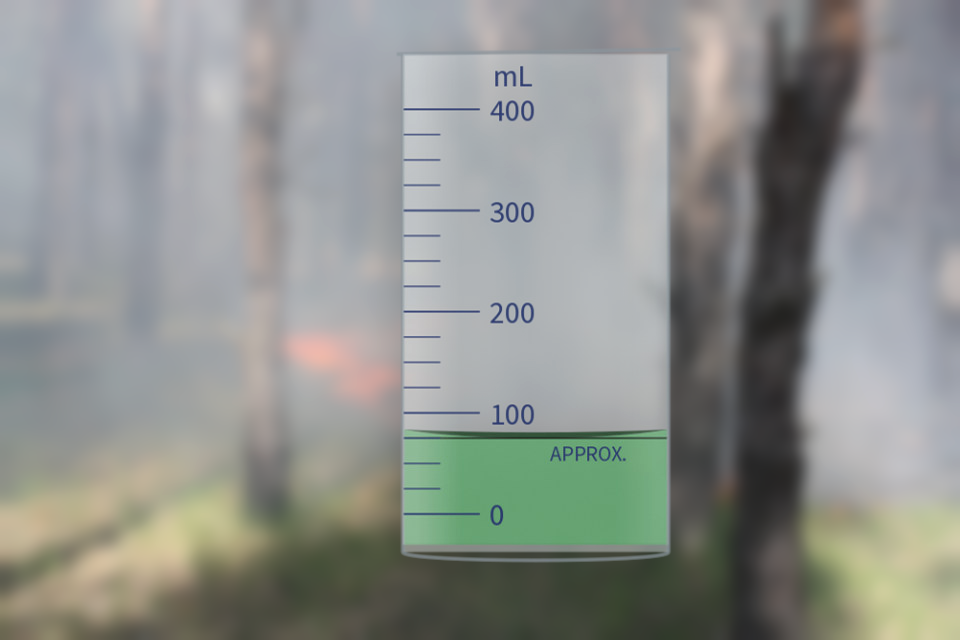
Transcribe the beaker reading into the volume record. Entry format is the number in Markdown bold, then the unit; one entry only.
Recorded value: **75** mL
